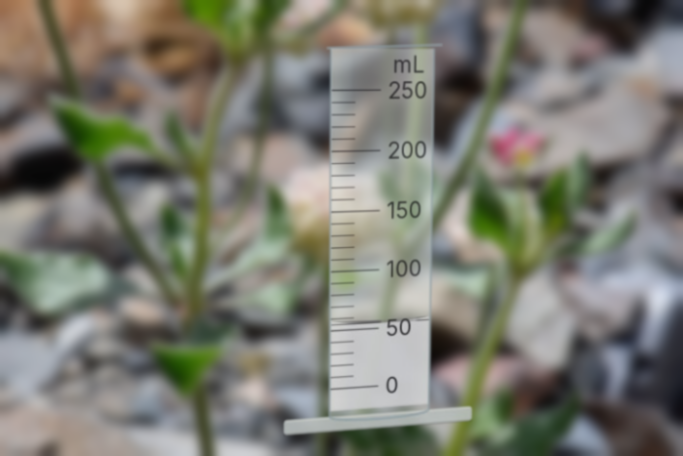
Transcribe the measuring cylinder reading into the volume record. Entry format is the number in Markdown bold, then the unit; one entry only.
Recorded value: **55** mL
